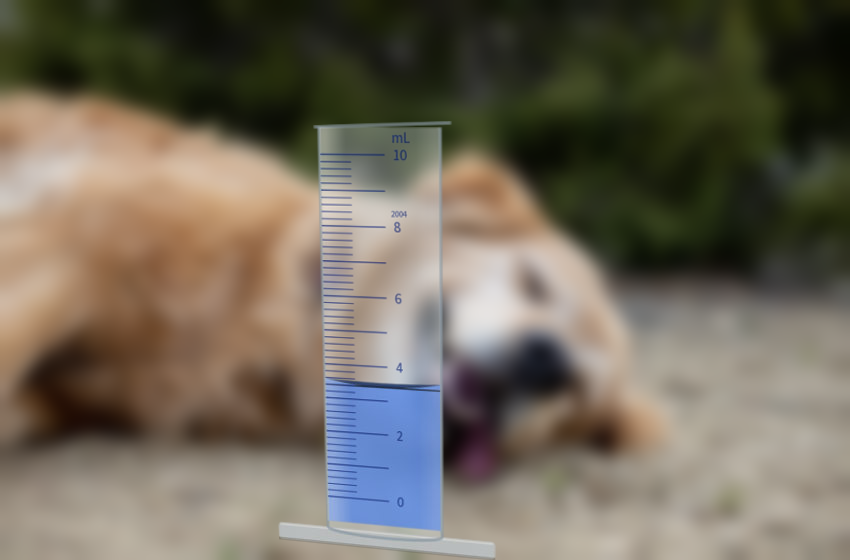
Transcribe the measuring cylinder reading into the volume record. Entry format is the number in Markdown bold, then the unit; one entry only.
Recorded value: **3.4** mL
